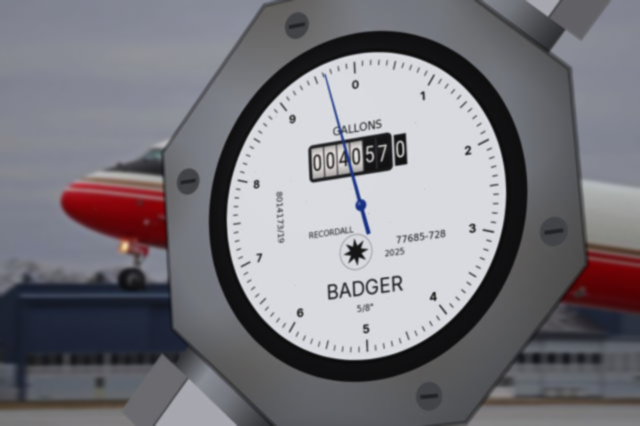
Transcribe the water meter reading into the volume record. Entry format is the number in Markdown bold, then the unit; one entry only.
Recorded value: **40569.6** gal
